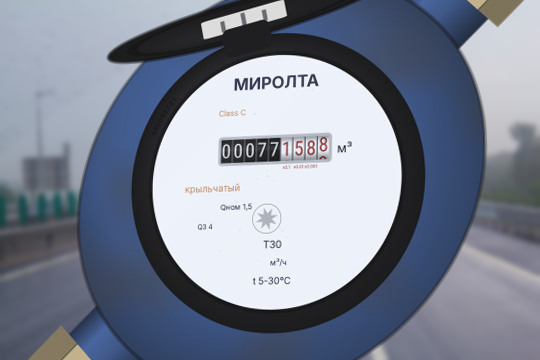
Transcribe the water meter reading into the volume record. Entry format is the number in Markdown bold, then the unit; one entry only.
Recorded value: **77.1588** m³
